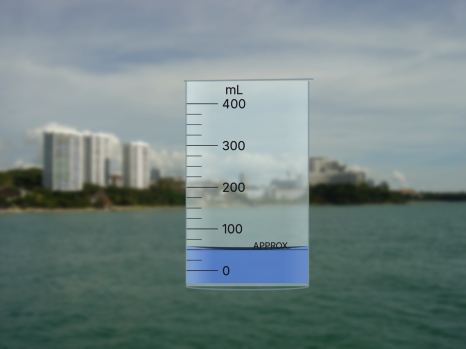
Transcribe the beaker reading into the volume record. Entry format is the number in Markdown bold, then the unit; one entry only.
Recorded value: **50** mL
